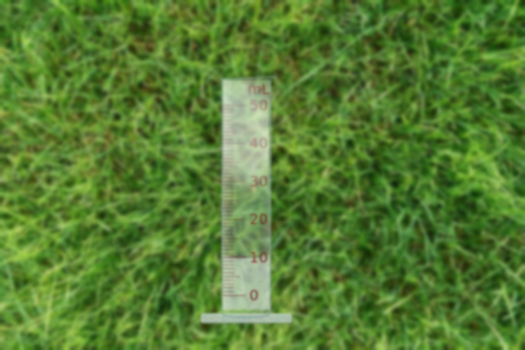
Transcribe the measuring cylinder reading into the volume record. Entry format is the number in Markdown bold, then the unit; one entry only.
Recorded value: **10** mL
